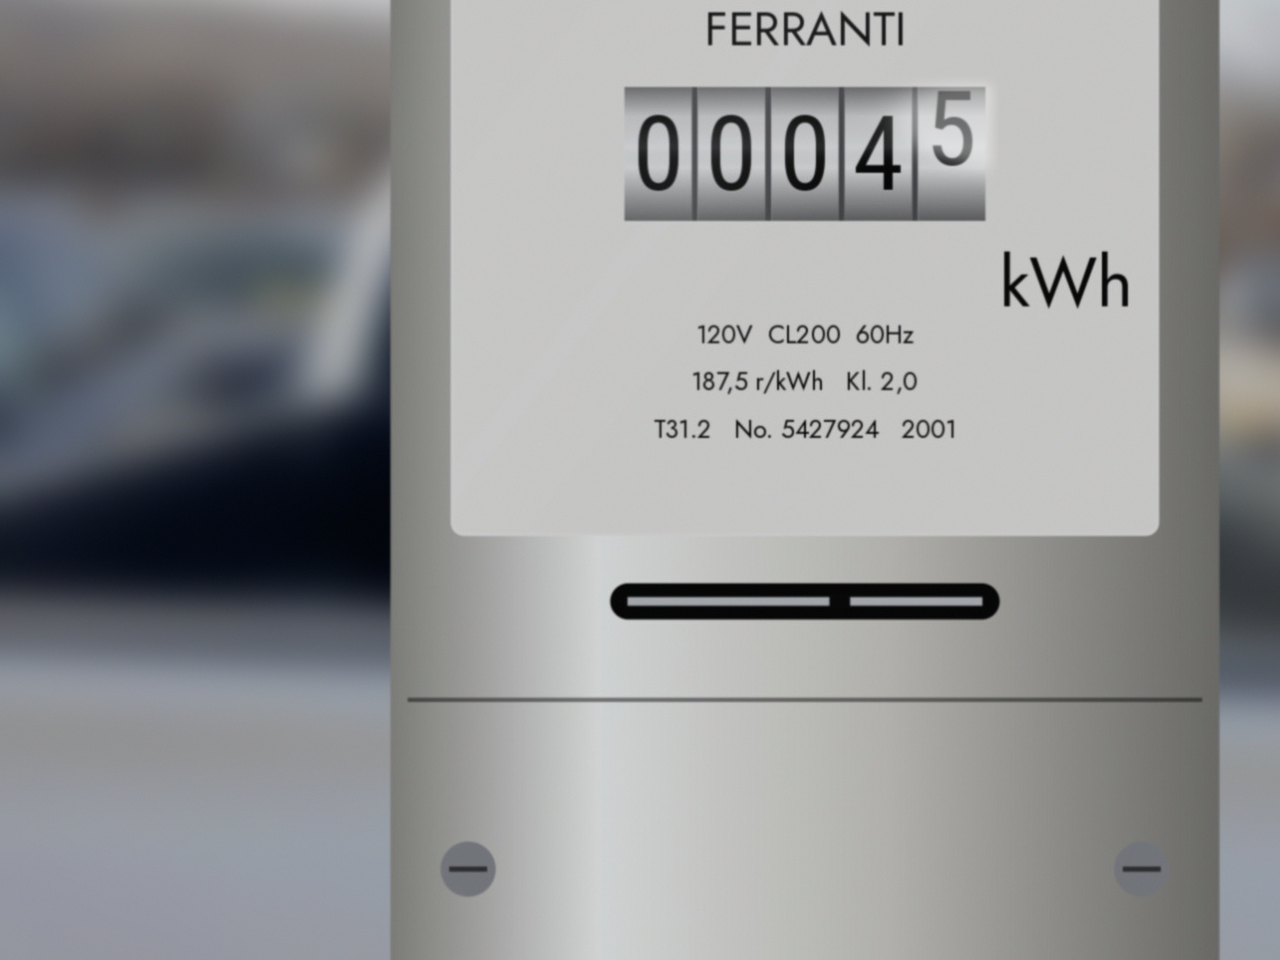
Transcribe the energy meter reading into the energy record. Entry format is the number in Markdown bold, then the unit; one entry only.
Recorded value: **45** kWh
